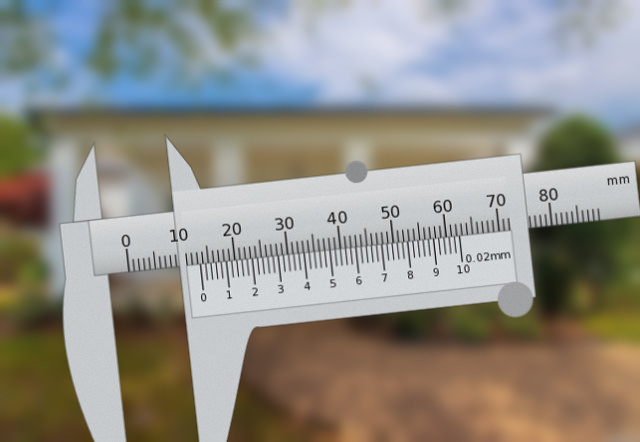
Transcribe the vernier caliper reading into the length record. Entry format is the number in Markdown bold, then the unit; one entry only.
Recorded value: **13.5** mm
